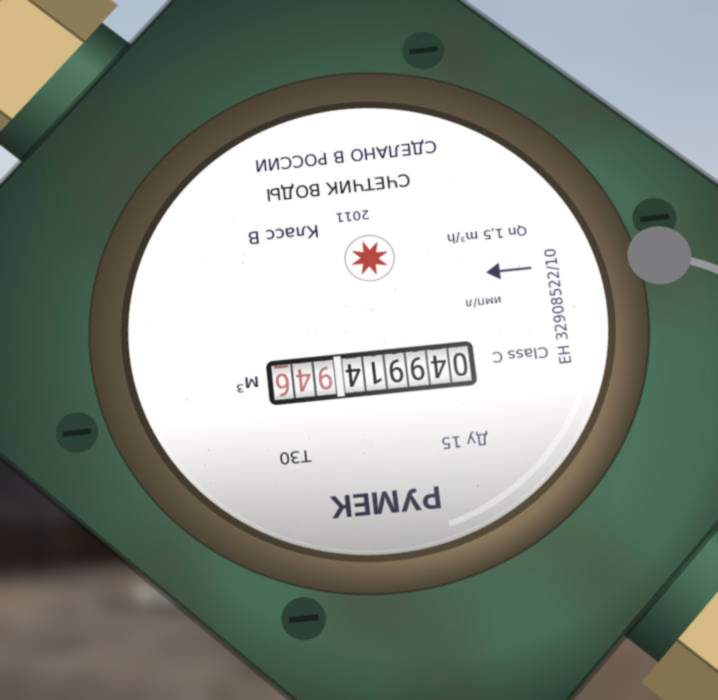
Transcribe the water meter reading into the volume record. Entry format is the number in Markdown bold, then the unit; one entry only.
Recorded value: **49914.946** m³
